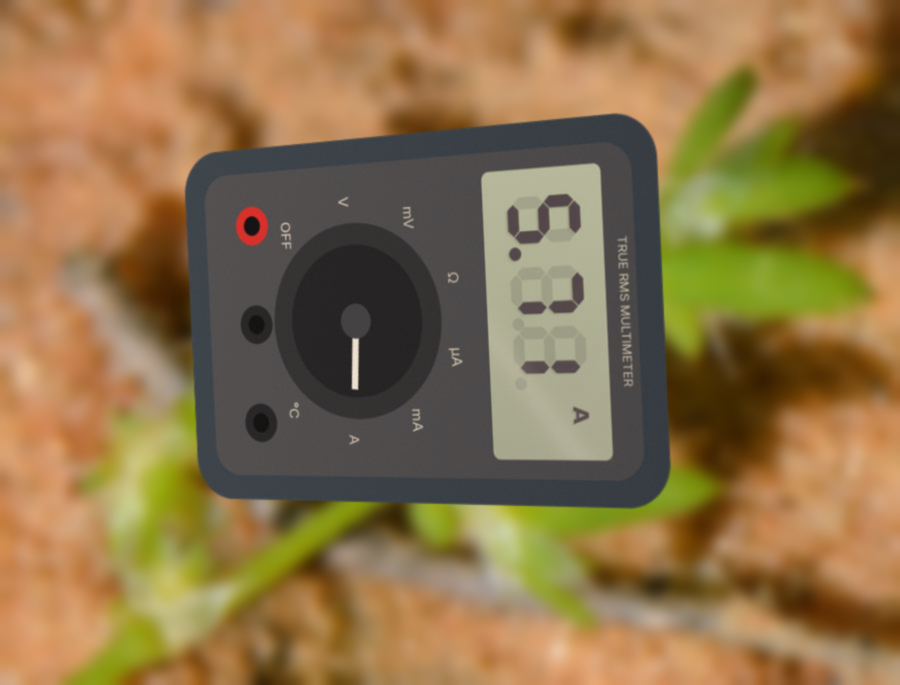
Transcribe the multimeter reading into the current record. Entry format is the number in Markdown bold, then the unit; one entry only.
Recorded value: **5.71** A
